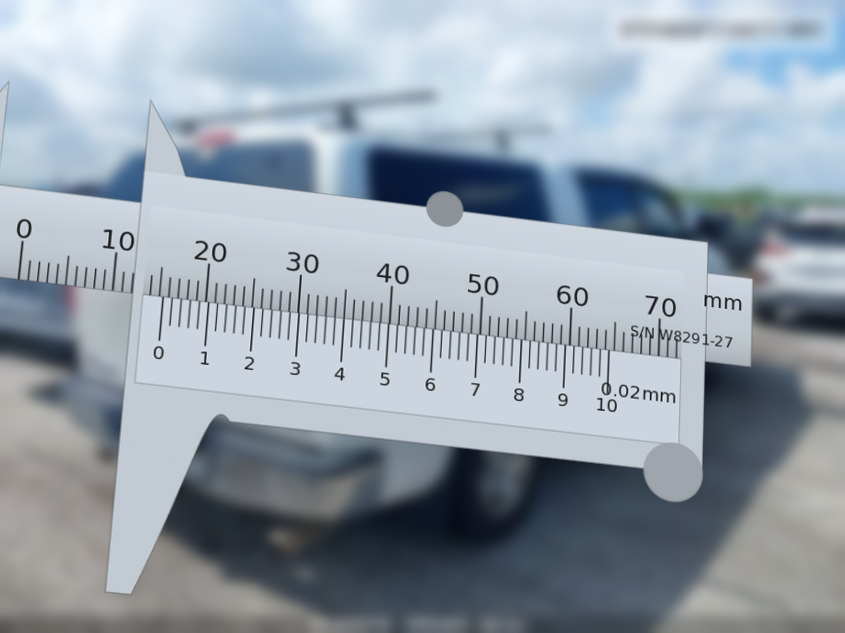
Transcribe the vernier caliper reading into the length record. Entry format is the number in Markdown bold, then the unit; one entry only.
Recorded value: **15.4** mm
